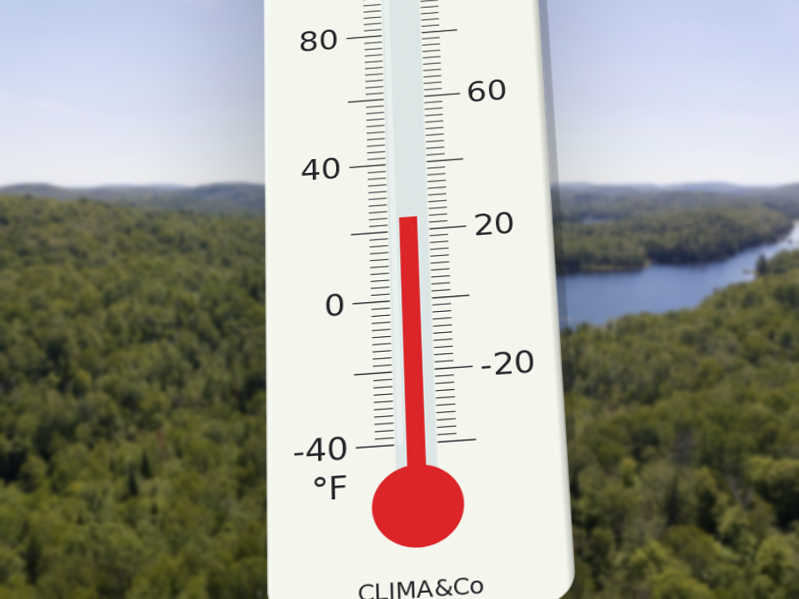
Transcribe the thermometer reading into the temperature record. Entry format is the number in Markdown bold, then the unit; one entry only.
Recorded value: **24** °F
